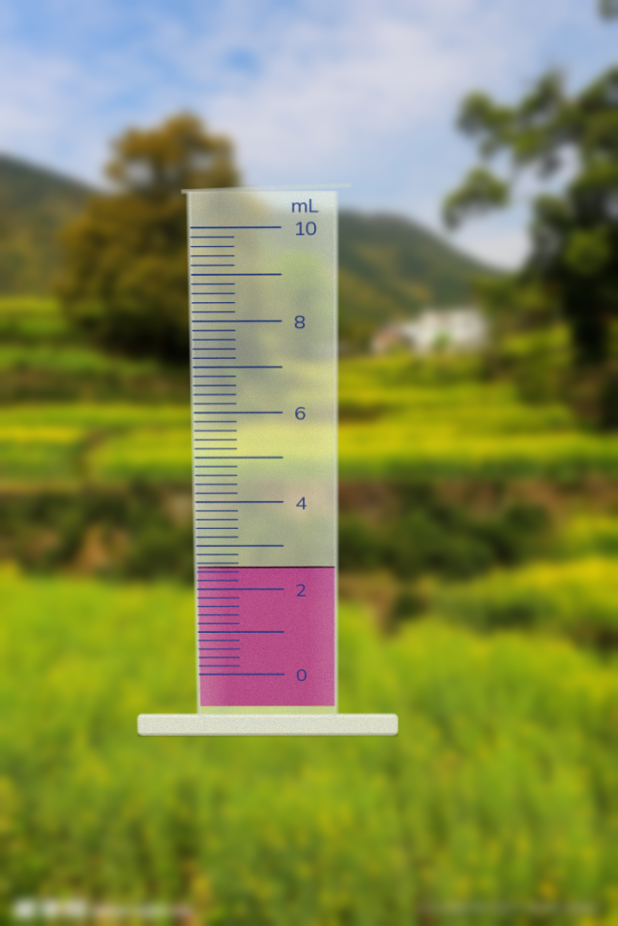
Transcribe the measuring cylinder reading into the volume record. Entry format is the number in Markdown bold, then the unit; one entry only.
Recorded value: **2.5** mL
